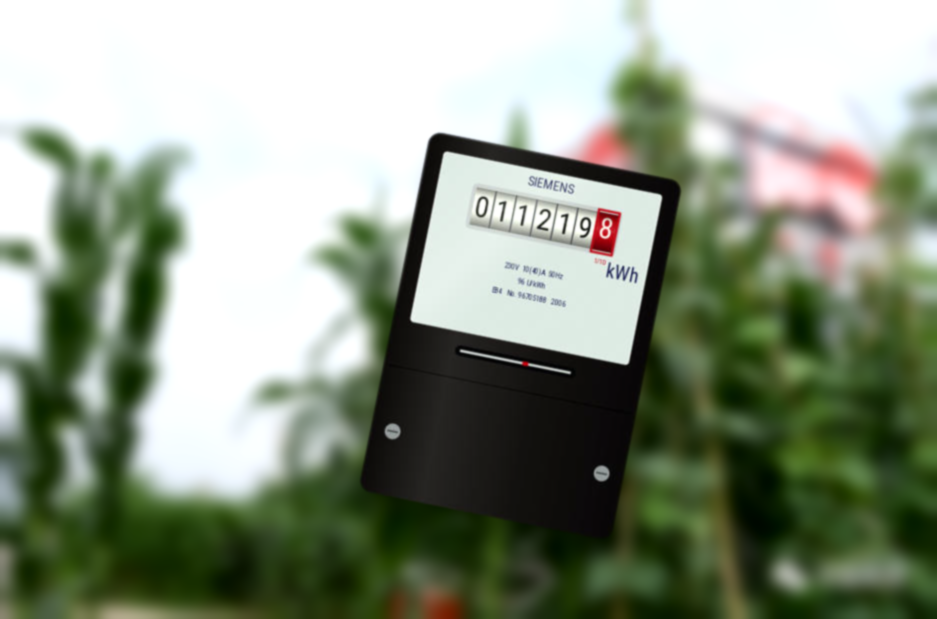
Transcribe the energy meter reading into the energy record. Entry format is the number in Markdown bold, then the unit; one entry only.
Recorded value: **11219.8** kWh
